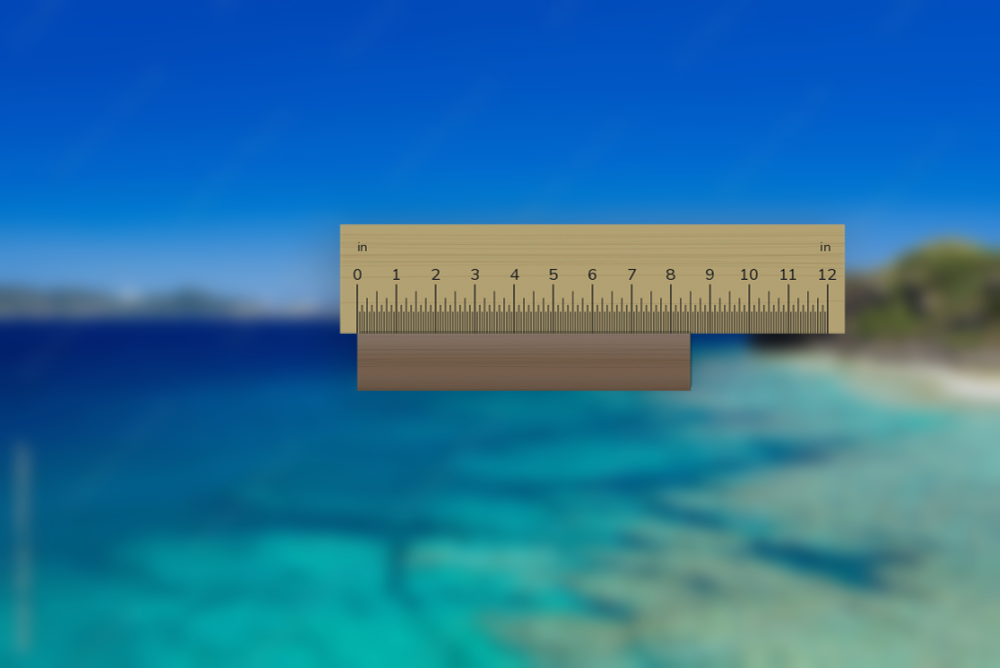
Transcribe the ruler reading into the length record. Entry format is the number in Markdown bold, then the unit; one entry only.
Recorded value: **8.5** in
